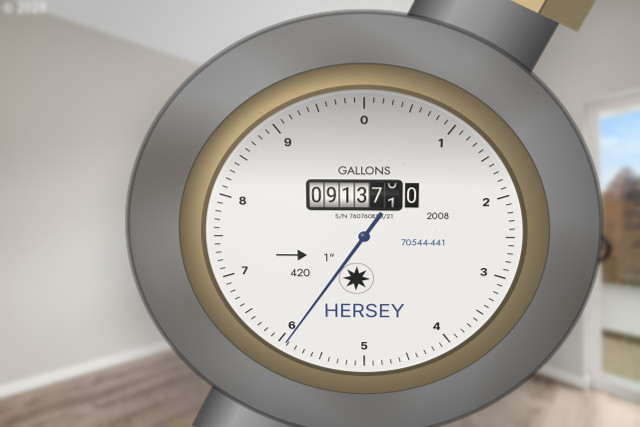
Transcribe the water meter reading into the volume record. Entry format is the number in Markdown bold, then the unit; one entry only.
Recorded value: **913705.9** gal
